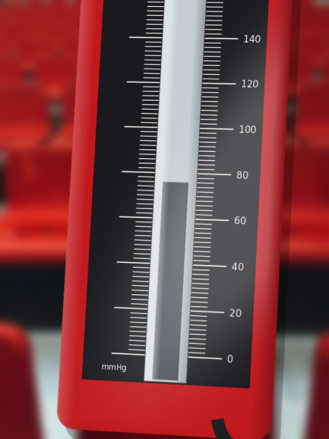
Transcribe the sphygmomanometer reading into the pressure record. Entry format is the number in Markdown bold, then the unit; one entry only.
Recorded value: **76** mmHg
